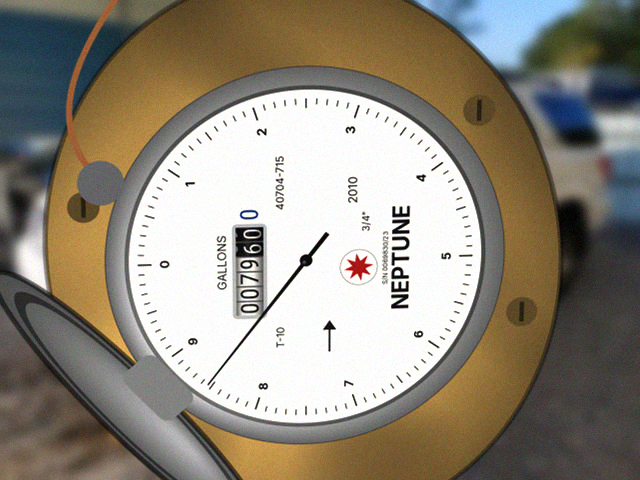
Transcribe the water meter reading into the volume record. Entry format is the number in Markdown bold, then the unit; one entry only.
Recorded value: **79598.5** gal
